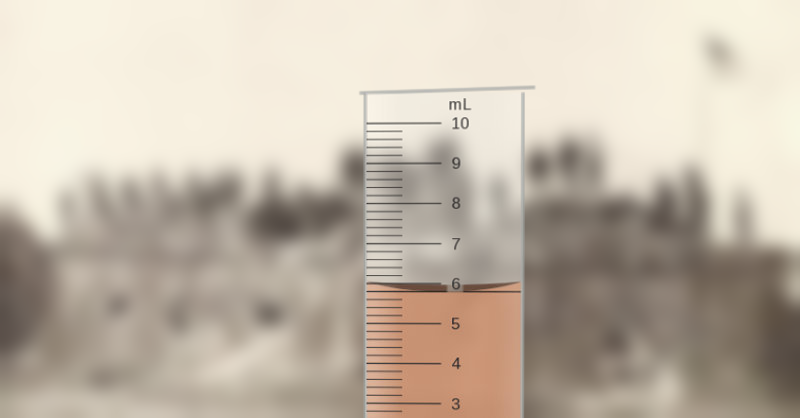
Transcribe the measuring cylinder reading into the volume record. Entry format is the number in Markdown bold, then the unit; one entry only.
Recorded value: **5.8** mL
